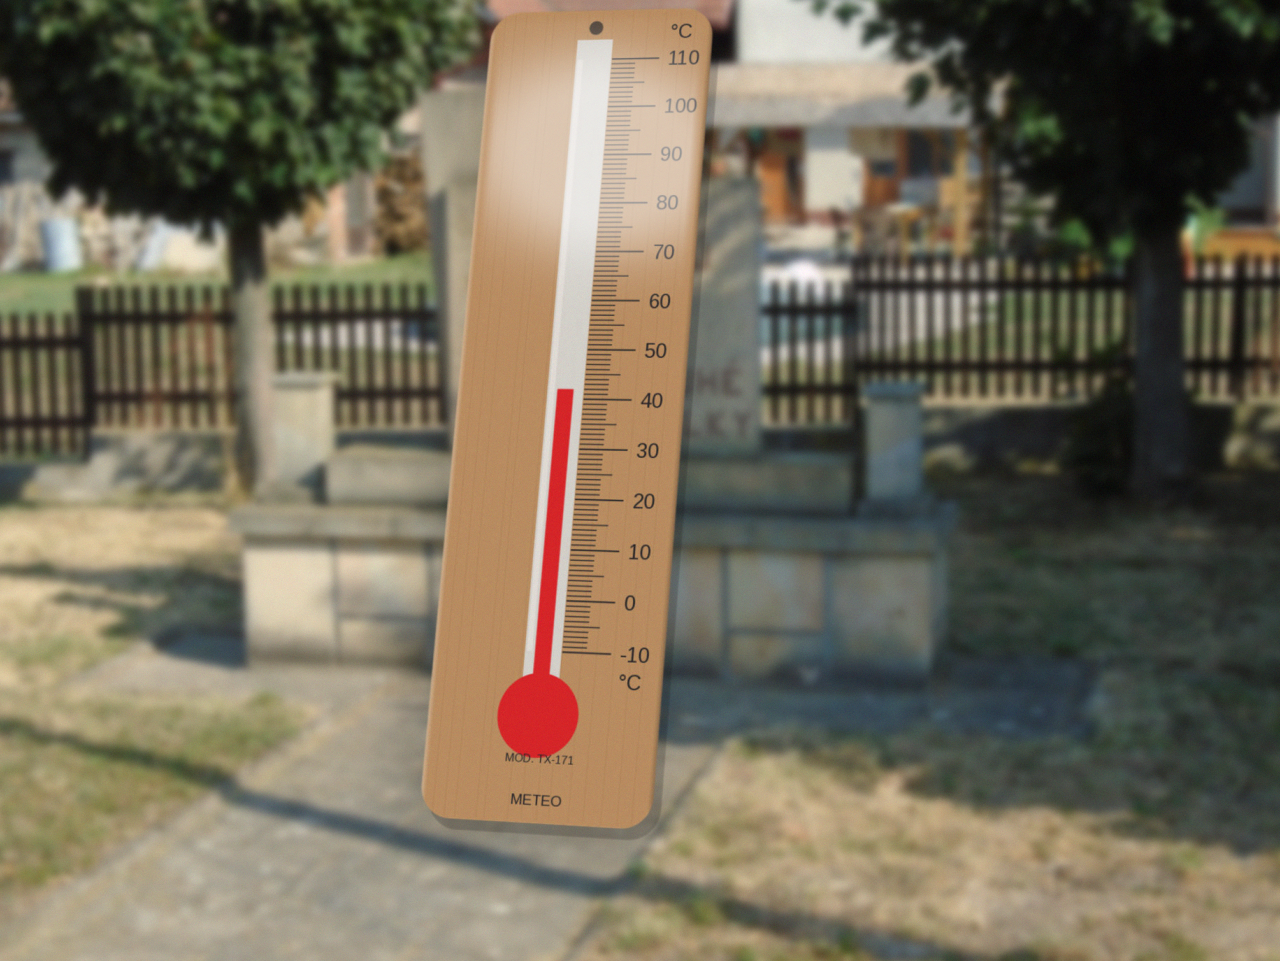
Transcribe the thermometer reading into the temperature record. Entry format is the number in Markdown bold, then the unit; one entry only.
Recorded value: **42** °C
